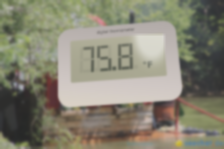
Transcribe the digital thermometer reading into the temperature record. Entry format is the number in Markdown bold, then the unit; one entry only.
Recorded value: **75.8** °F
